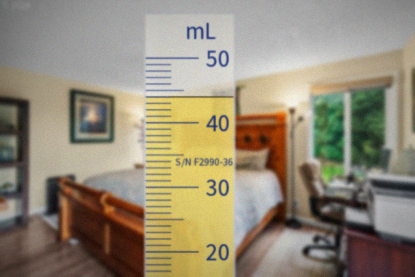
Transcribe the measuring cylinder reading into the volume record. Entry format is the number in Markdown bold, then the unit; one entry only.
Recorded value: **44** mL
